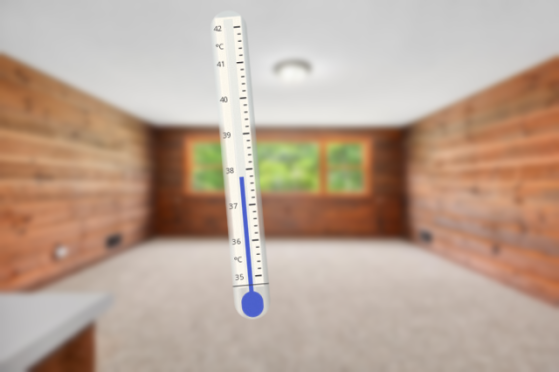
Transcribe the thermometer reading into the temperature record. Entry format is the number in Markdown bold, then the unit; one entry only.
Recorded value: **37.8** °C
